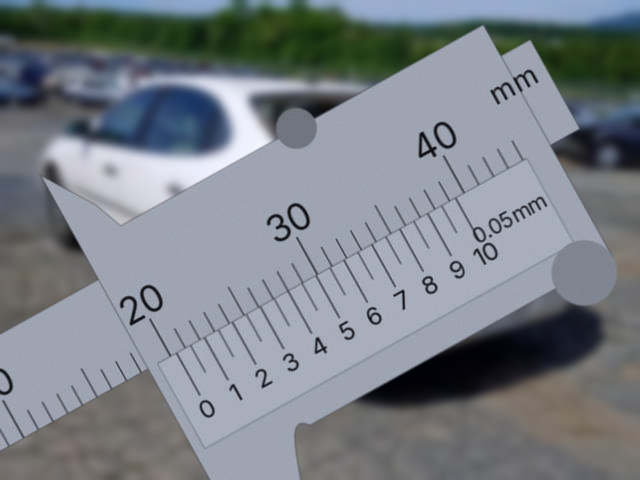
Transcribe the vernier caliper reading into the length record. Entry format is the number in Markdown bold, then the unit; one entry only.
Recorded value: **20.4** mm
